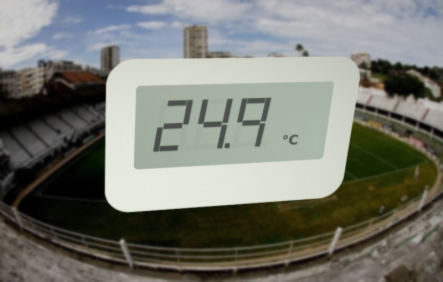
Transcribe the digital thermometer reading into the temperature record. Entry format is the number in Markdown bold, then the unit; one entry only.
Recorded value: **24.9** °C
